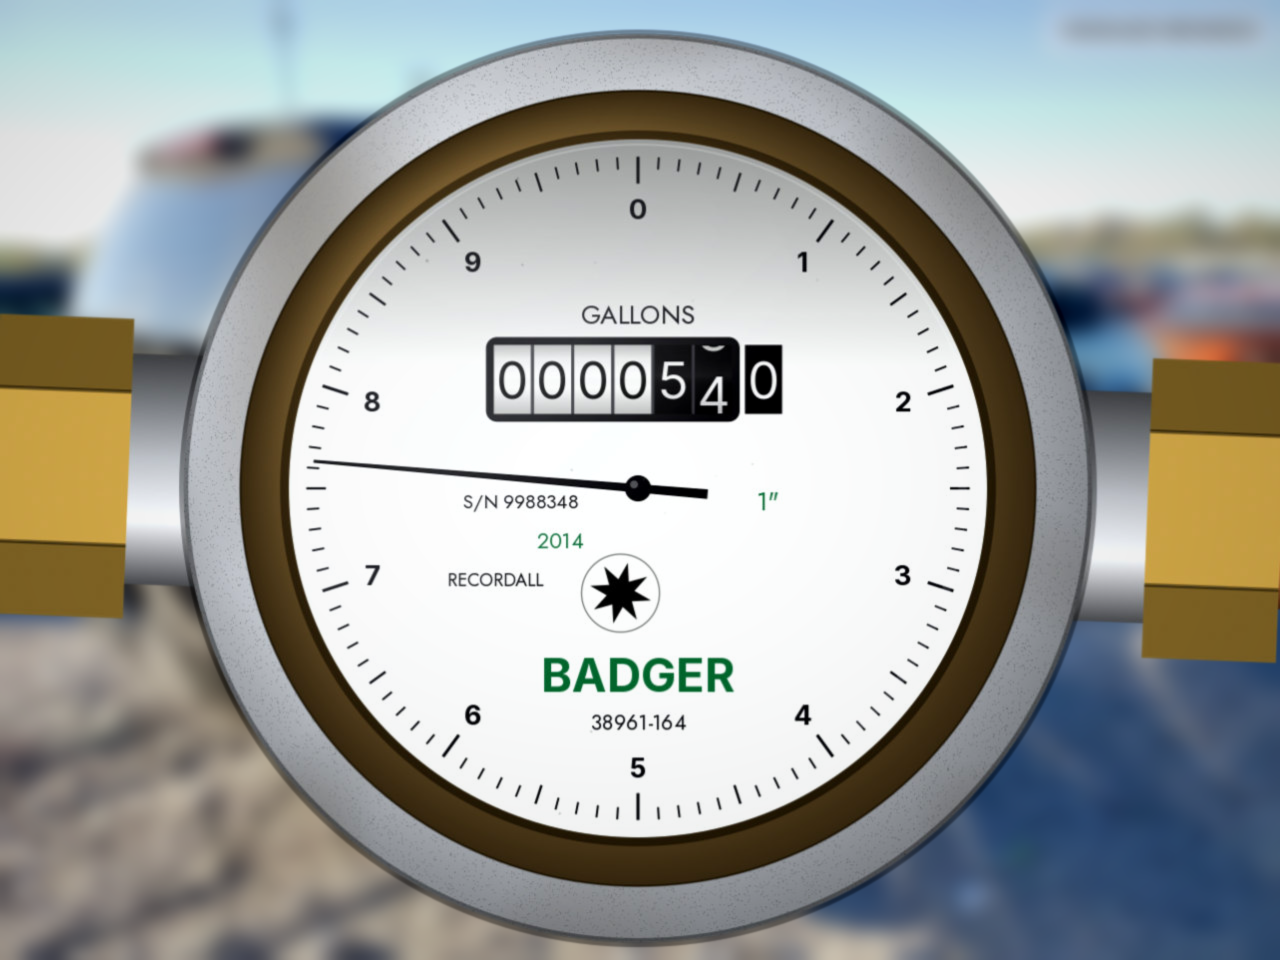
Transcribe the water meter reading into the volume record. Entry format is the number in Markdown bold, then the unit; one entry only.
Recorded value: **537.6** gal
